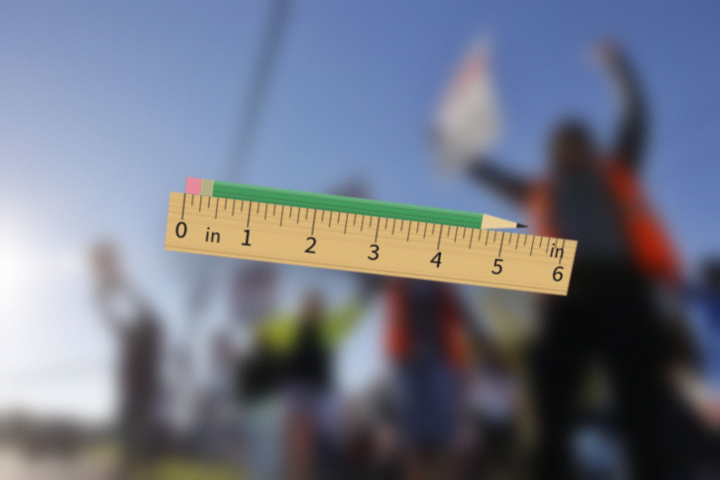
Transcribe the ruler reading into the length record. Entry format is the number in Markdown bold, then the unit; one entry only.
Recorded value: **5.375** in
